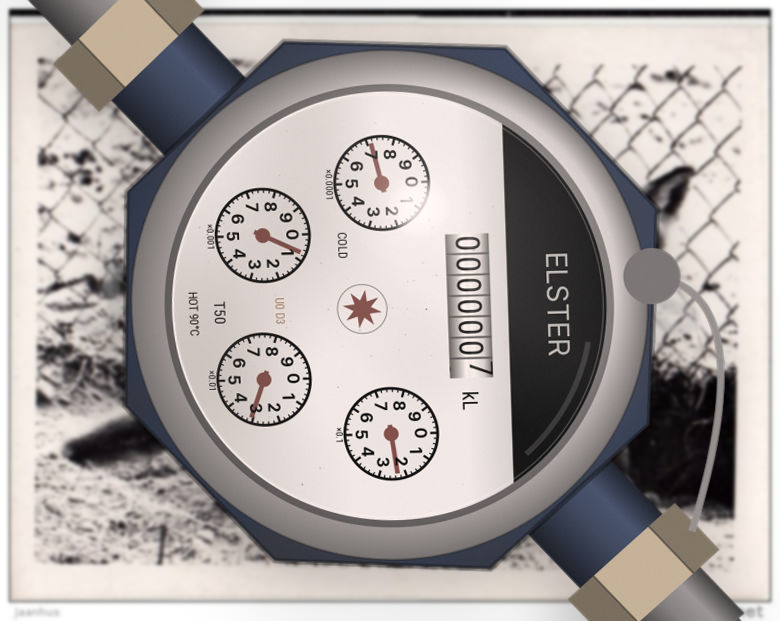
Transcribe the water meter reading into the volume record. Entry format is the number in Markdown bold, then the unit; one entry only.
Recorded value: **7.2307** kL
